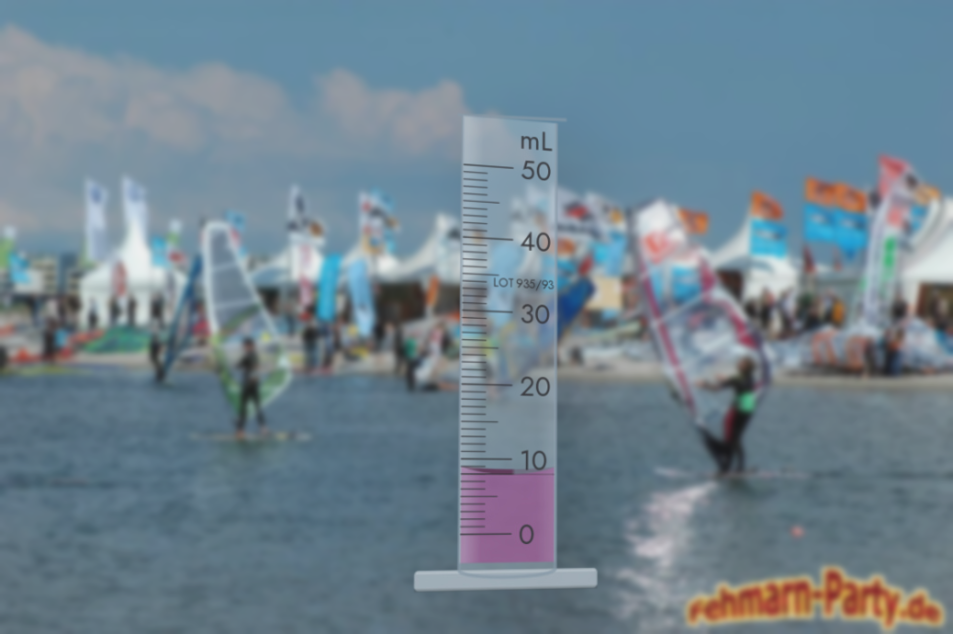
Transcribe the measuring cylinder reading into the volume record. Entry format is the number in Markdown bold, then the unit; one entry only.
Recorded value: **8** mL
